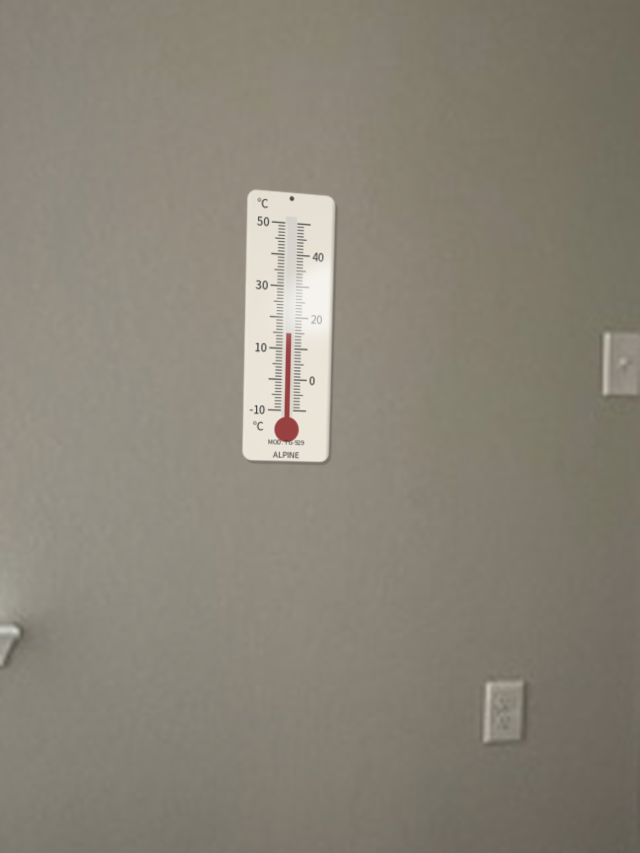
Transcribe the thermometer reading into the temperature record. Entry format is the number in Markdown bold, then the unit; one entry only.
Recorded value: **15** °C
